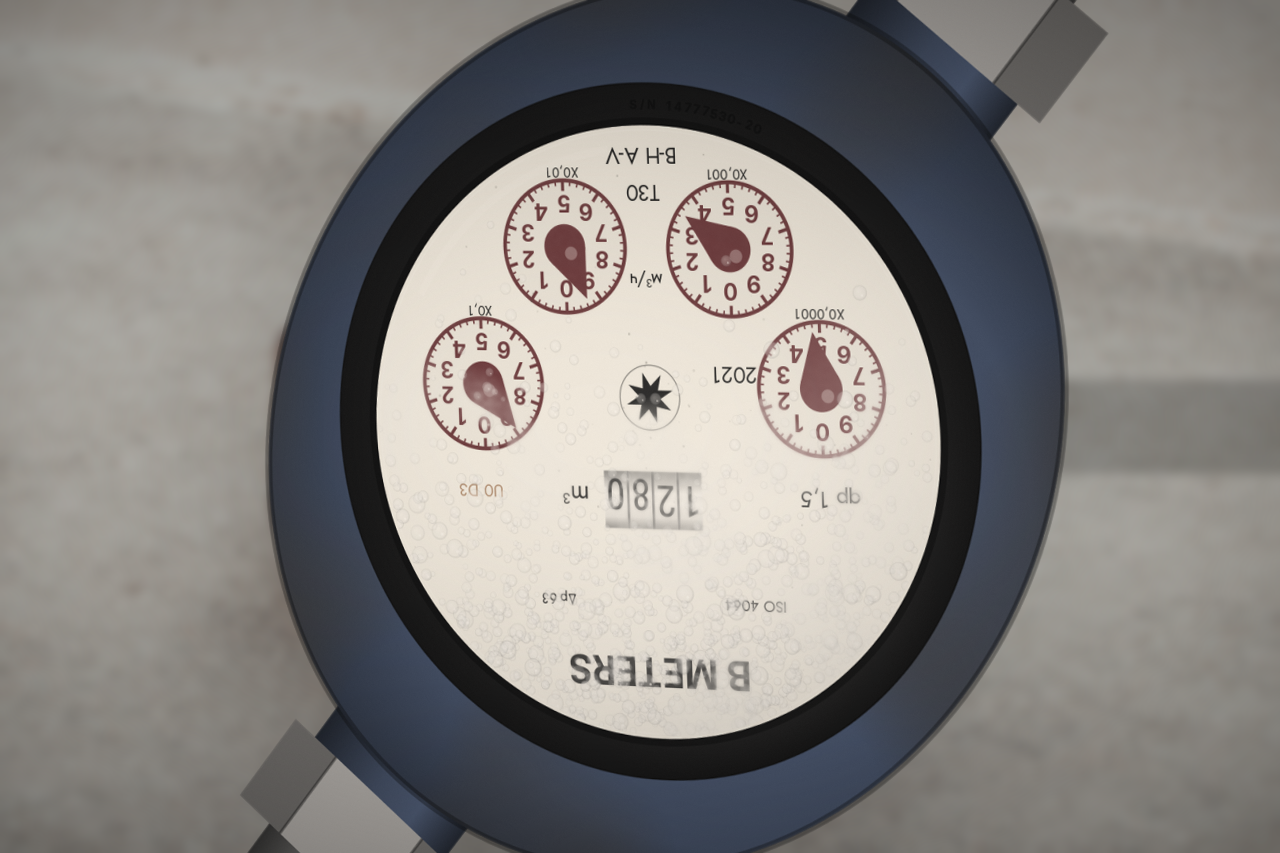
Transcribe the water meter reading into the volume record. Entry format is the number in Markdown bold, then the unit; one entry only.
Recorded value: **1279.8934** m³
